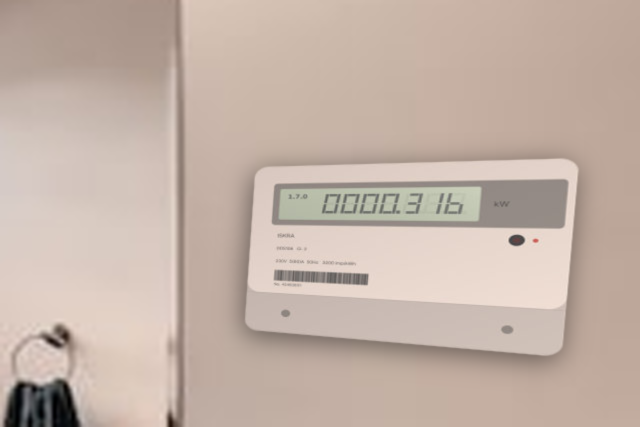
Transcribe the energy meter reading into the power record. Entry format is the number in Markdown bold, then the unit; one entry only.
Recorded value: **0.316** kW
